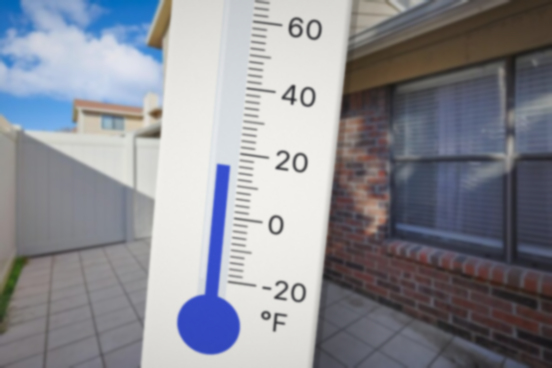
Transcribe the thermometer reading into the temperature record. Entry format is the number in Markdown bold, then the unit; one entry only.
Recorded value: **16** °F
